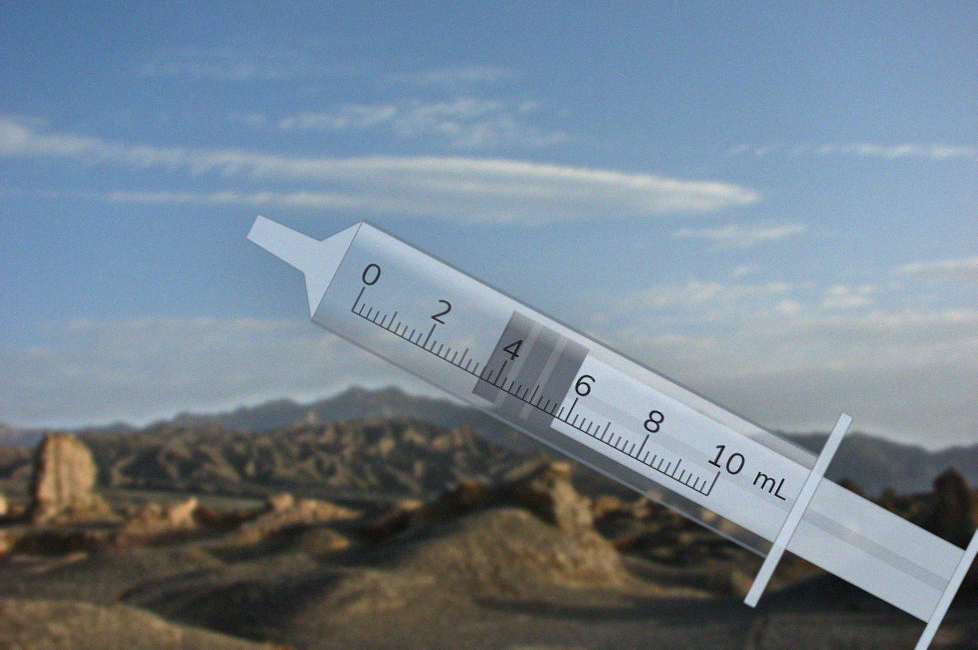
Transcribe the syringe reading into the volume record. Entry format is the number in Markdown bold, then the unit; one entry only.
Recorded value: **3.6** mL
